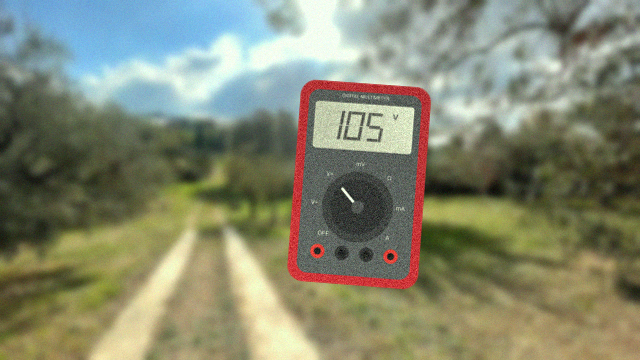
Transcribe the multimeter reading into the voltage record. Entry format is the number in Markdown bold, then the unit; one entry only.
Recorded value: **105** V
